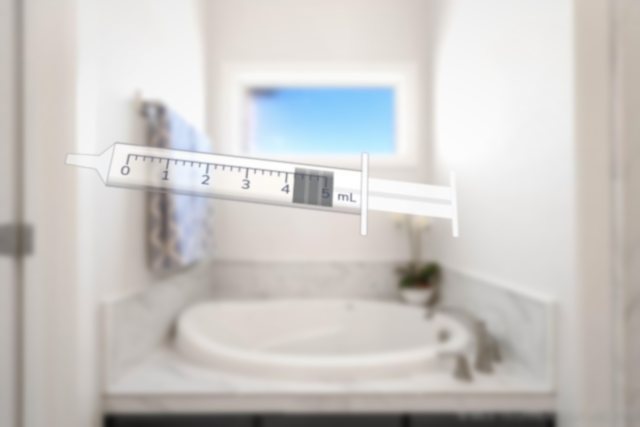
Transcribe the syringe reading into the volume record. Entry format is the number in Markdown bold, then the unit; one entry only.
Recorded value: **4.2** mL
